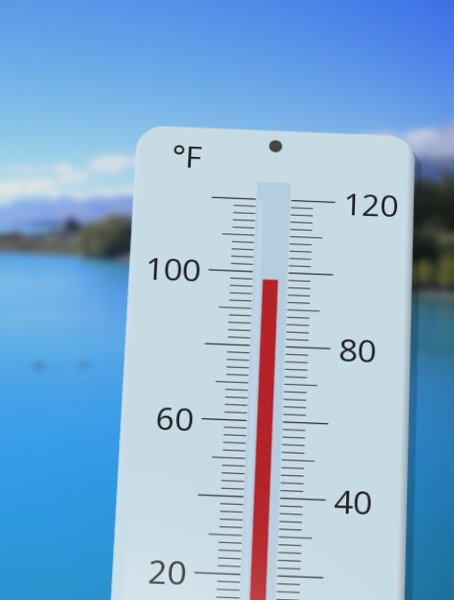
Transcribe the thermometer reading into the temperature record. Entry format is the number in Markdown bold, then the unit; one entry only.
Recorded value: **98** °F
